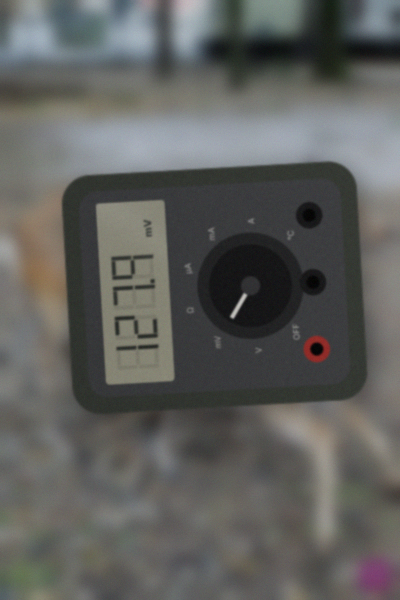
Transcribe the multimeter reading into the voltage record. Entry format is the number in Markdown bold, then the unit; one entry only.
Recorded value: **127.9** mV
